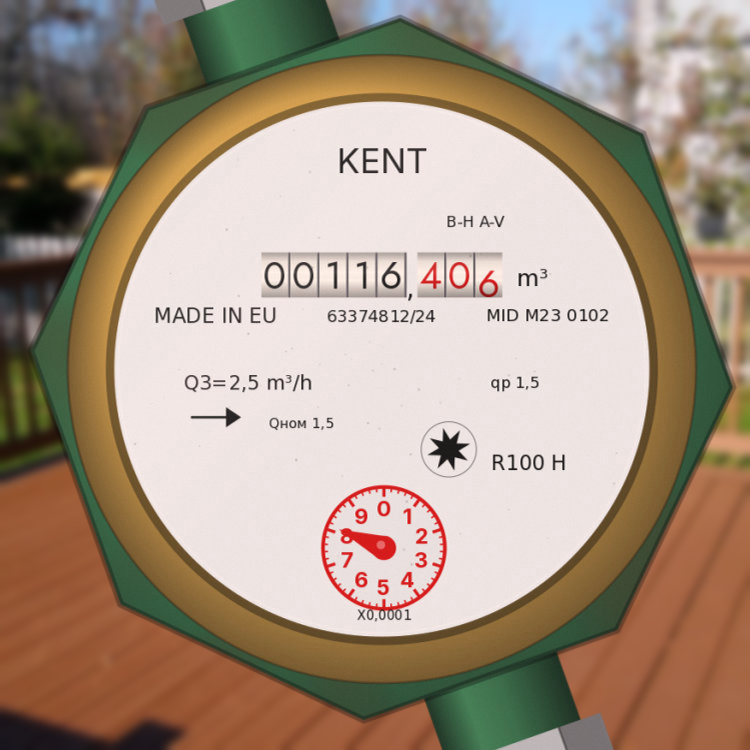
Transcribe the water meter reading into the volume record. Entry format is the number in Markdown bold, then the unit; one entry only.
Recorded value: **116.4058** m³
